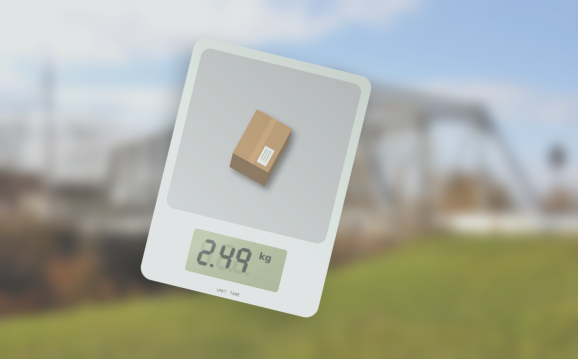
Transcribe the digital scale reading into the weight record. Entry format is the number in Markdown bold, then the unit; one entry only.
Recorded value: **2.49** kg
